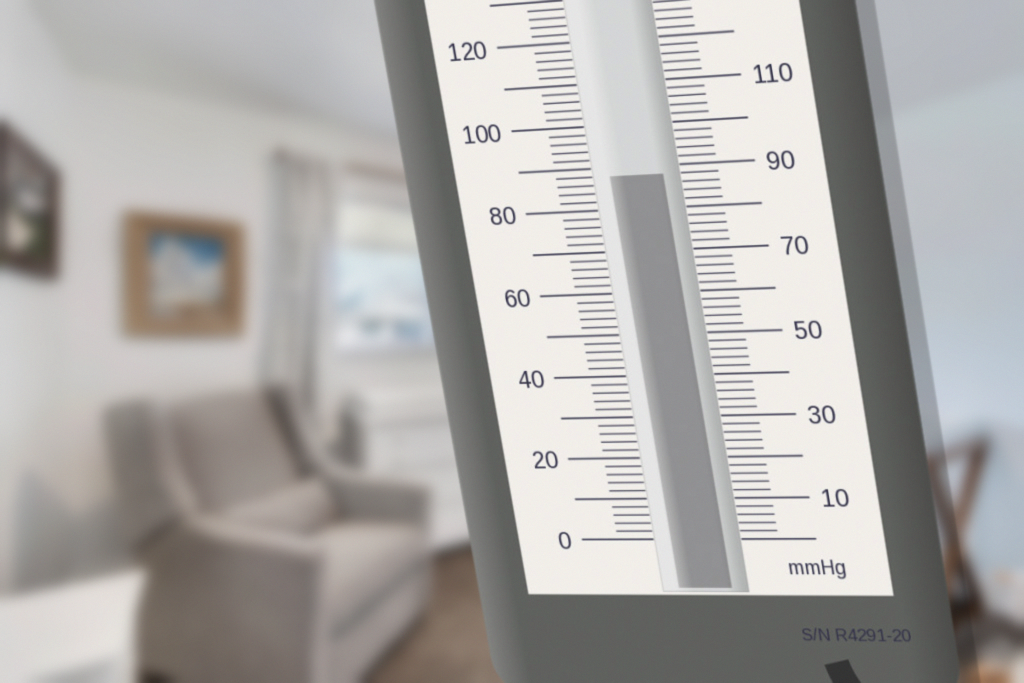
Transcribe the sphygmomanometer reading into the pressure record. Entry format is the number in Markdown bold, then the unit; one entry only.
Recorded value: **88** mmHg
